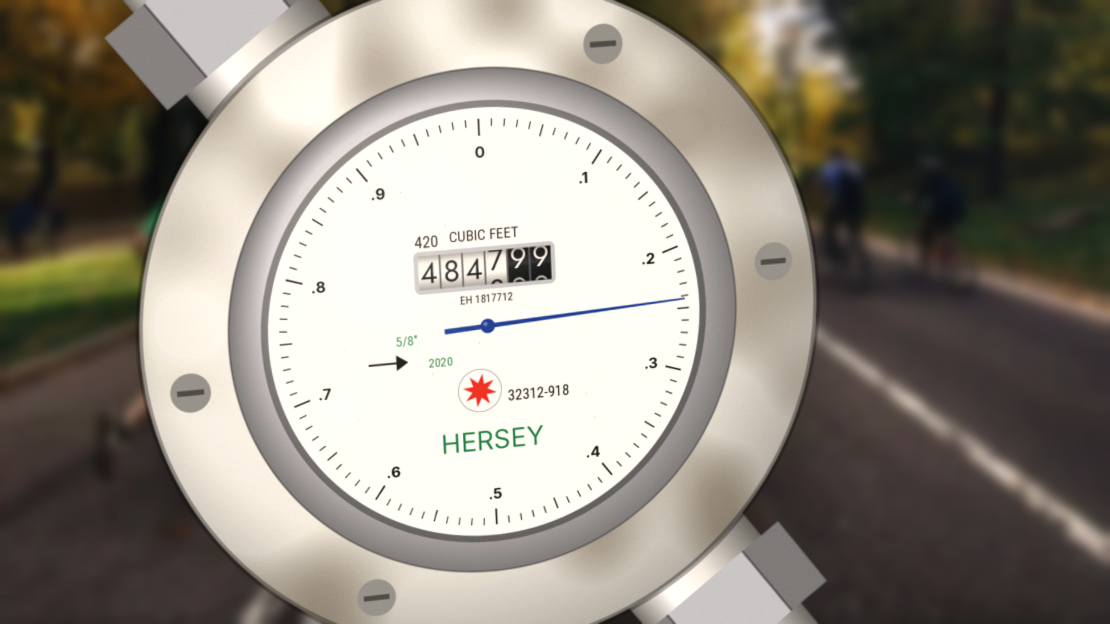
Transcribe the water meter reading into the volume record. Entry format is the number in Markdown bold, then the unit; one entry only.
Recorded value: **484799.24** ft³
